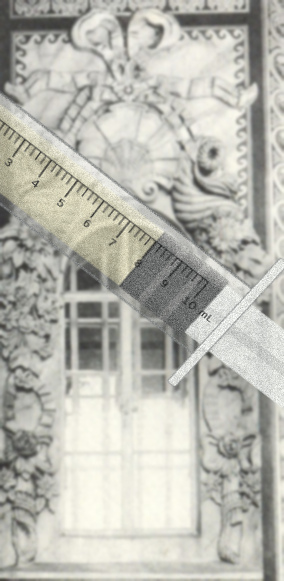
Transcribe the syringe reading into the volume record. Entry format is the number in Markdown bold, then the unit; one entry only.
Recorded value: **8** mL
